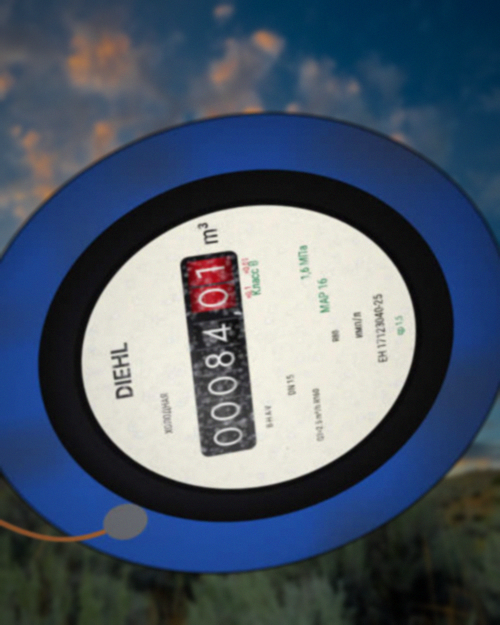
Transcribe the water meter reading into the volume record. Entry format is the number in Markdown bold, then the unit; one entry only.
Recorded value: **84.01** m³
